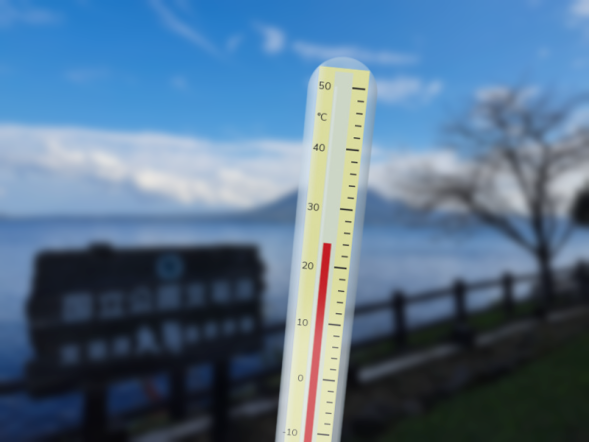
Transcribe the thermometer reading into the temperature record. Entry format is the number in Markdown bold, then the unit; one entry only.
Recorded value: **24** °C
